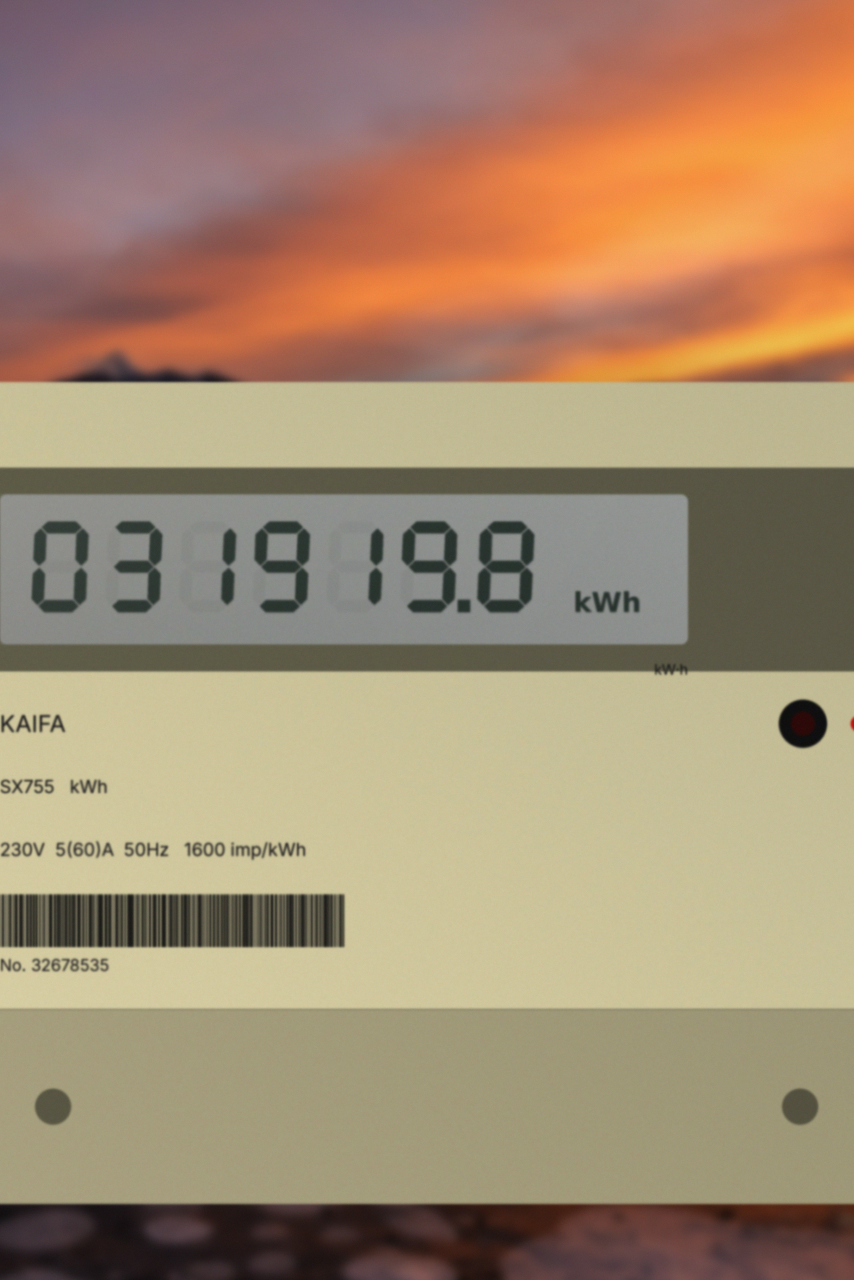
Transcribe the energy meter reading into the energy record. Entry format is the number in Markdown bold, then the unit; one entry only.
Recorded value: **31919.8** kWh
